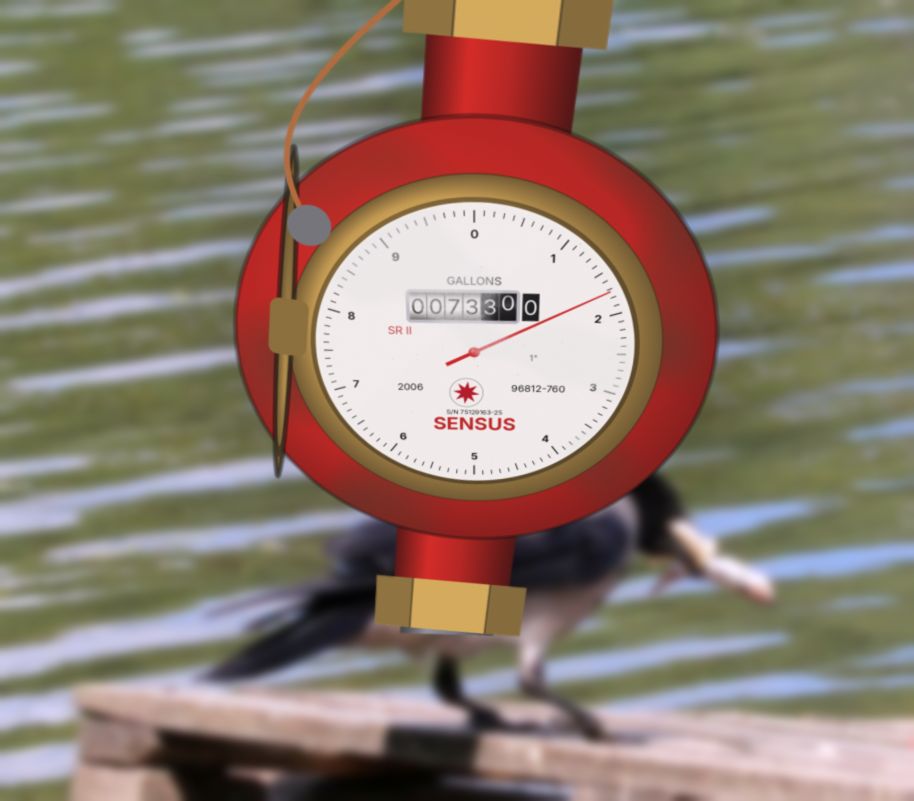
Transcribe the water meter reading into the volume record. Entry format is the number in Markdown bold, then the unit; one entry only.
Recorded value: **73301.7** gal
